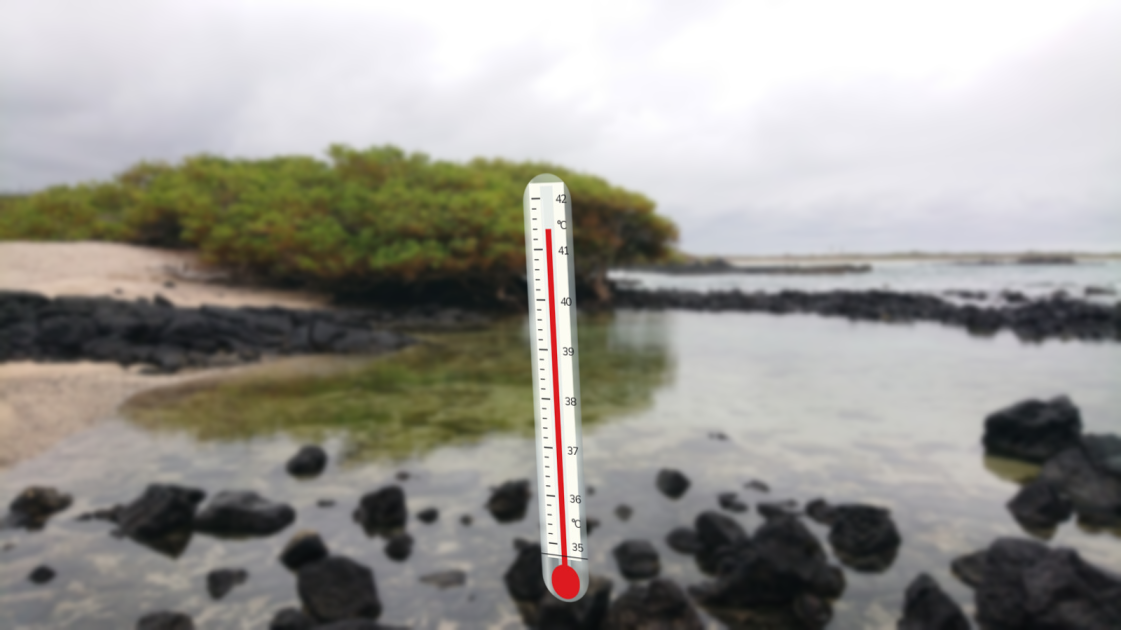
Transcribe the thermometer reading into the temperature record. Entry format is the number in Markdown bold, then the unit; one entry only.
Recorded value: **41.4** °C
